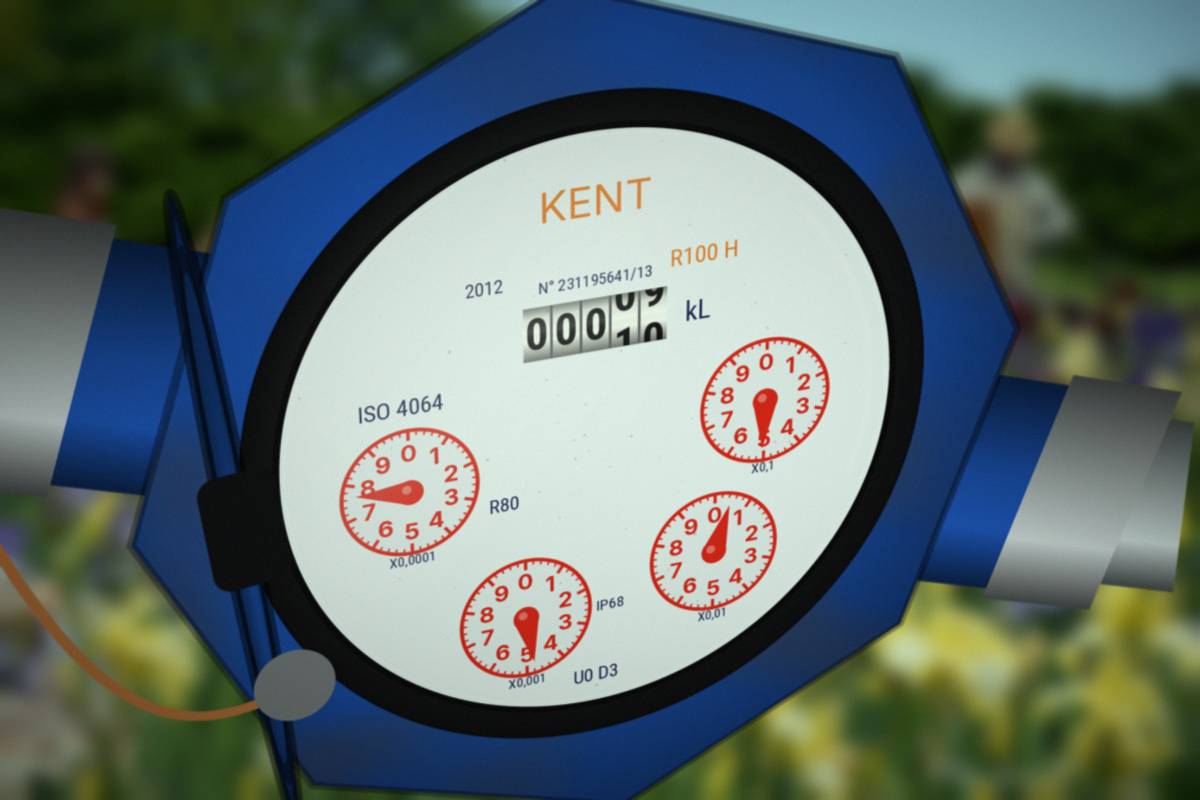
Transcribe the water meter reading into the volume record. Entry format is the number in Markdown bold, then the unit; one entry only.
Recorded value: **9.5047** kL
